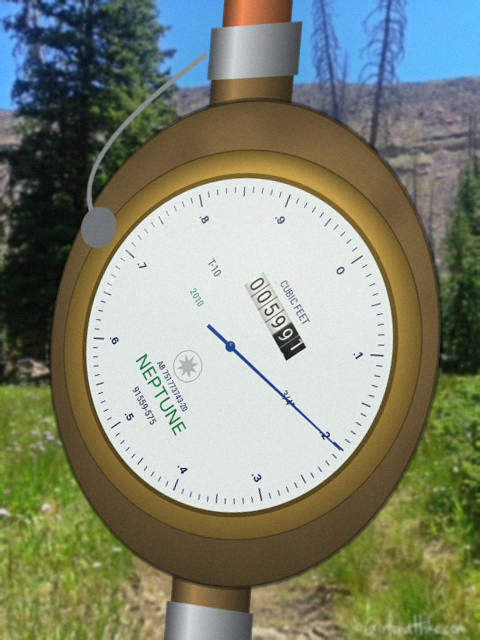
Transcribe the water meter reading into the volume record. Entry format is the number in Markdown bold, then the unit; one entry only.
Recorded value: **5991.20** ft³
